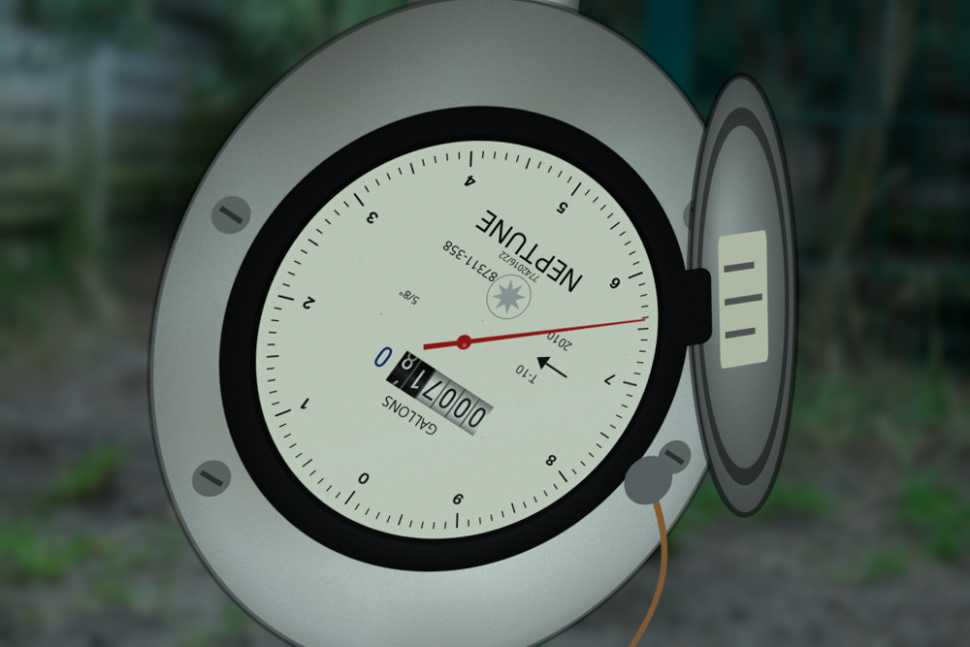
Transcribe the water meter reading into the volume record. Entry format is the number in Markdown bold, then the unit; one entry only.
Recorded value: **7176.4** gal
